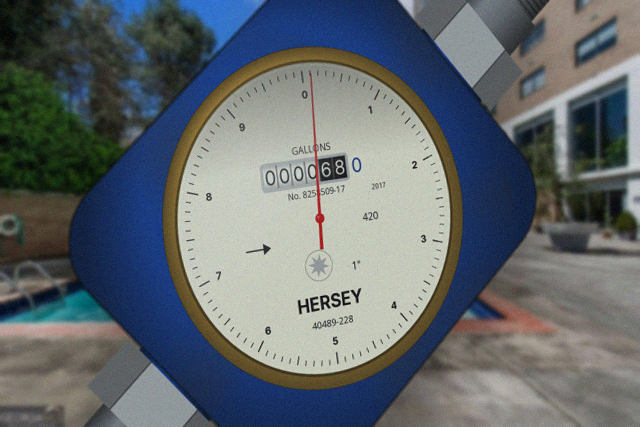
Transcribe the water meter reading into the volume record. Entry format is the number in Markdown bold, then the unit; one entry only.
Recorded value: **680.1** gal
